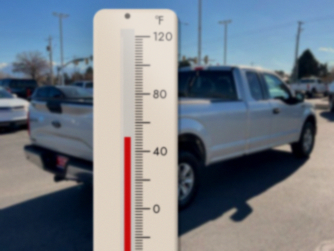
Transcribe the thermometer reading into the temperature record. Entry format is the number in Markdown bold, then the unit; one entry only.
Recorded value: **50** °F
